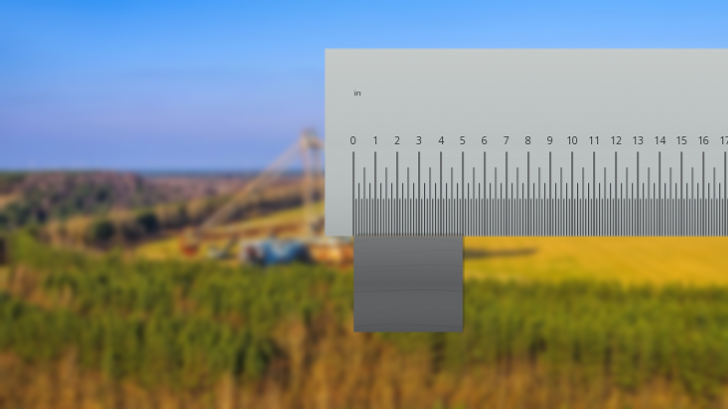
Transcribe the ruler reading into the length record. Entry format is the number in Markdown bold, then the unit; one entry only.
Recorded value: **5** in
